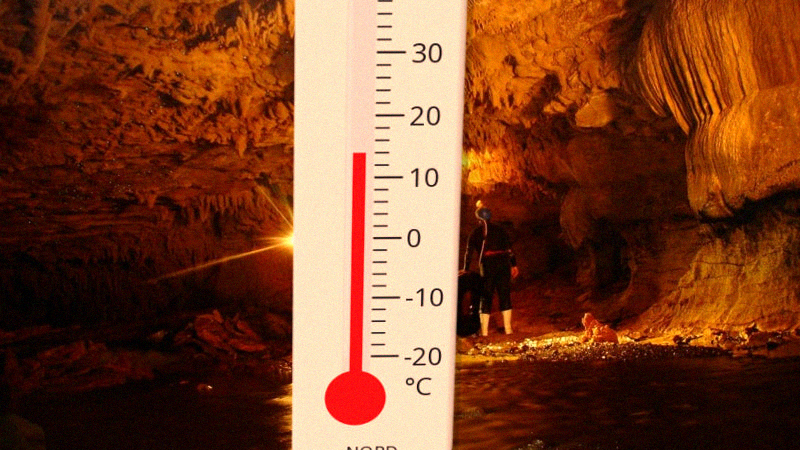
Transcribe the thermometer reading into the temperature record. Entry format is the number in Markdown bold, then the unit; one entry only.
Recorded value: **14** °C
